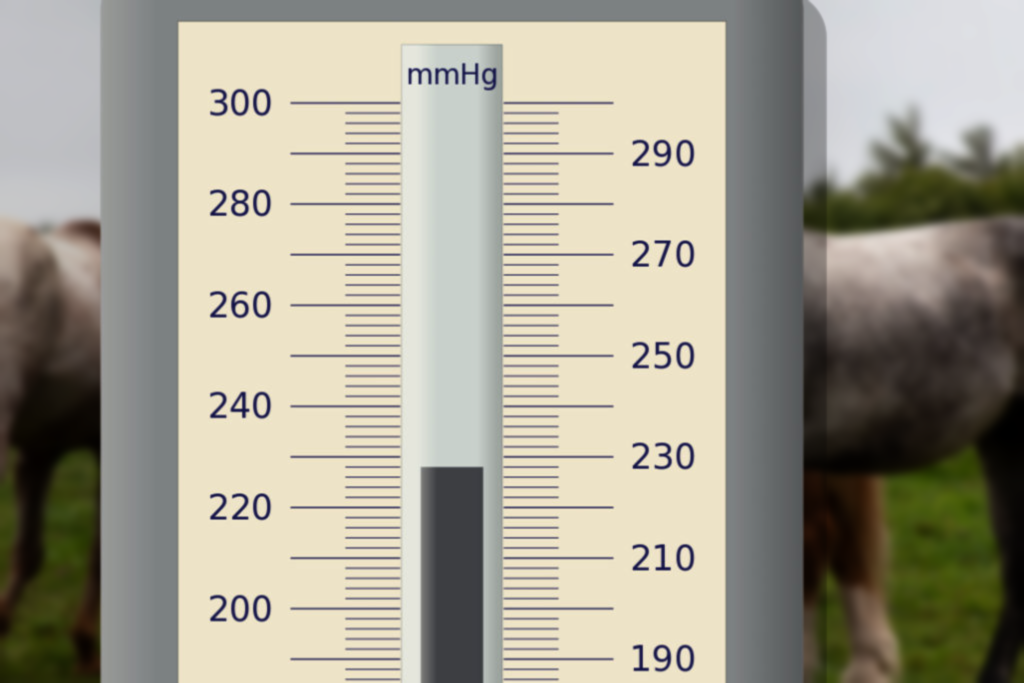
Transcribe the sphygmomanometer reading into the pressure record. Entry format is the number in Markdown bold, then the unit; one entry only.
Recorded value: **228** mmHg
